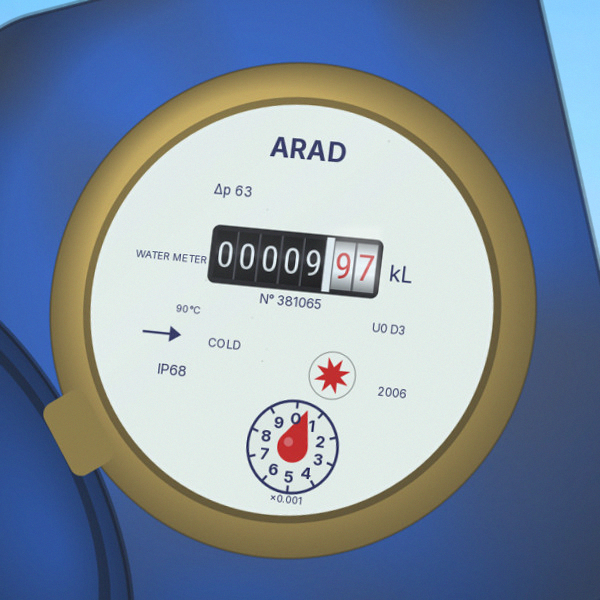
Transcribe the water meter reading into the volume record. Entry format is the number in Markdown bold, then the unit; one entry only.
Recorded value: **9.970** kL
